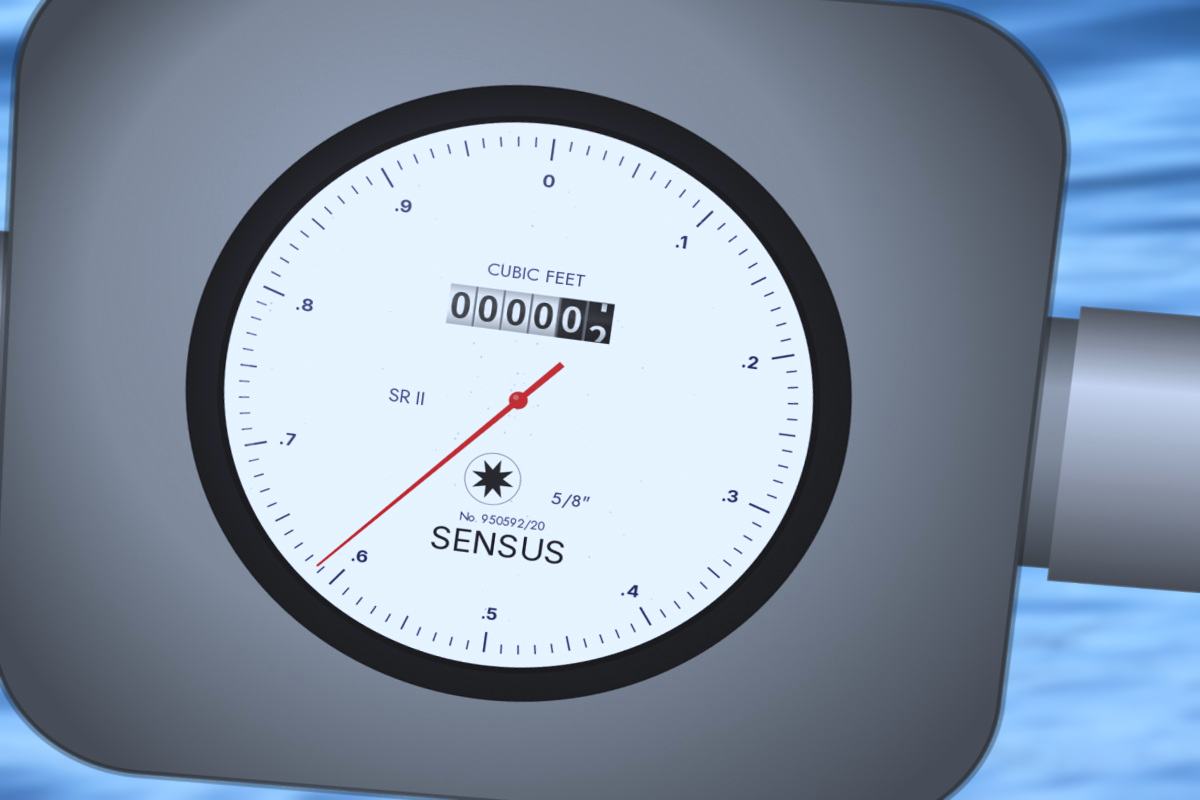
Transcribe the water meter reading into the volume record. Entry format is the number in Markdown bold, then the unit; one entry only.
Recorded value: **1.61** ft³
